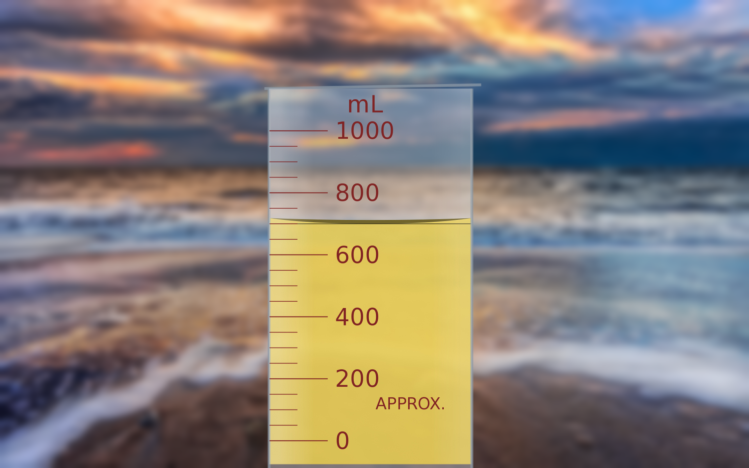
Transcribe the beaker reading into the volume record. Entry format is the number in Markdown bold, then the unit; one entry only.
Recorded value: **700** mL
